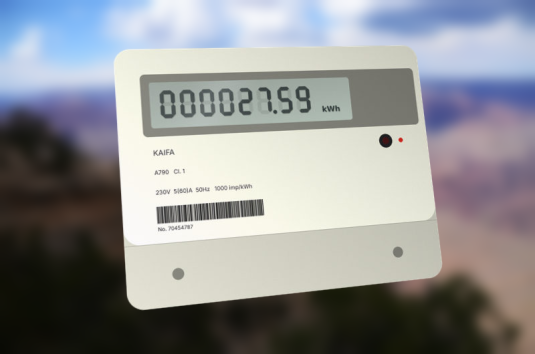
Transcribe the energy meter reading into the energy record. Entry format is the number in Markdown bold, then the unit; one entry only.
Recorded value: **27.59** kWh
